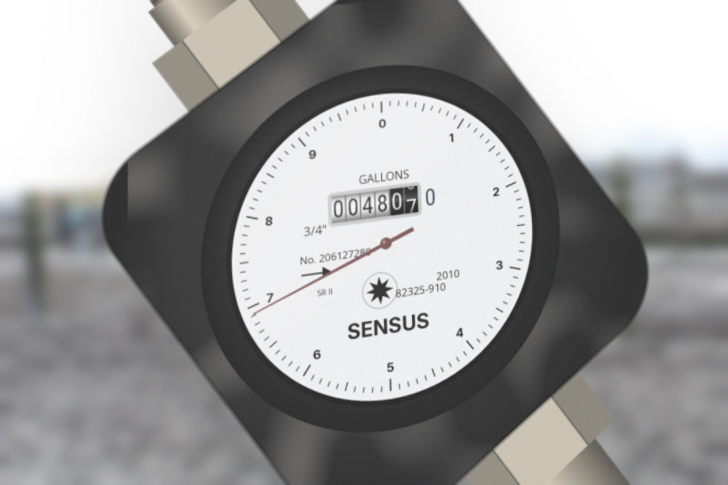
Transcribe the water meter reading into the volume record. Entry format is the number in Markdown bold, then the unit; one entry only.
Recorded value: **48066.9** gal
